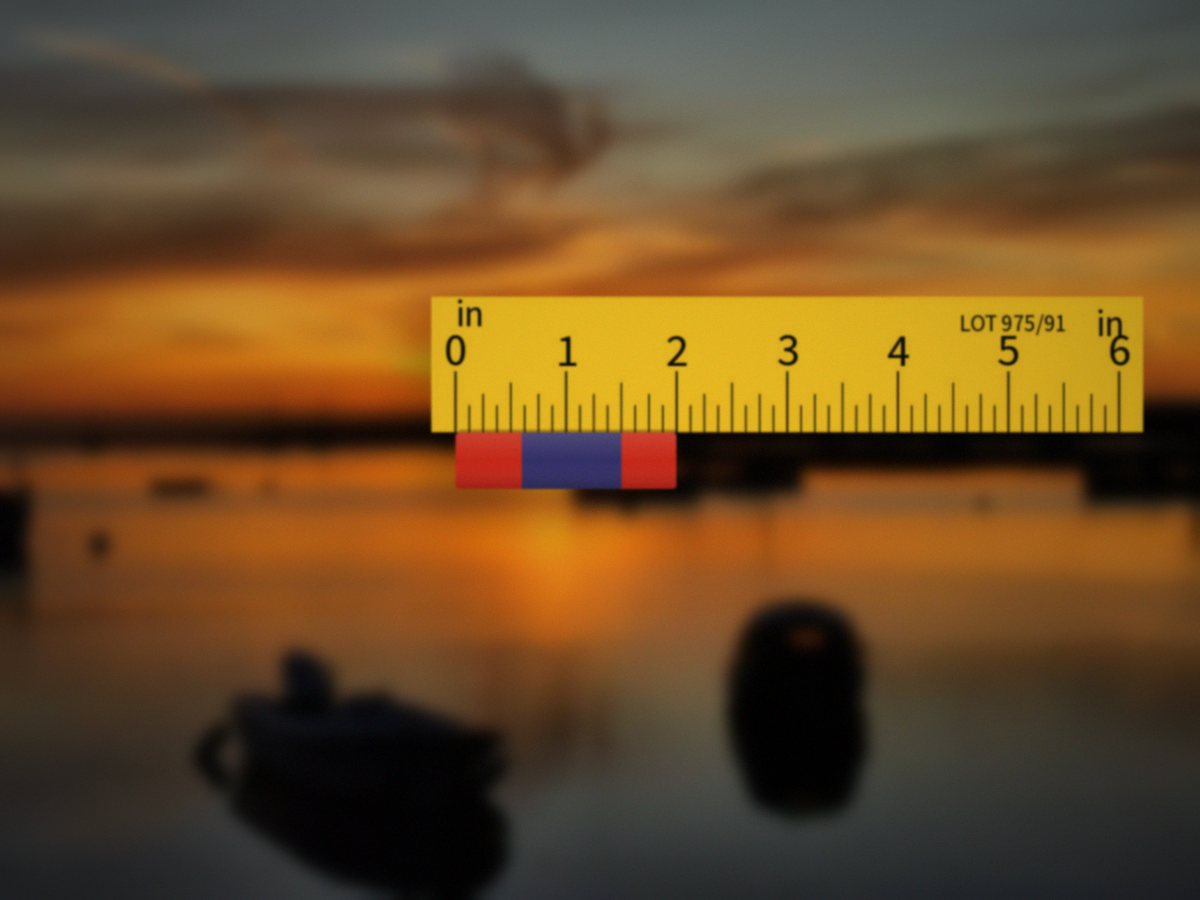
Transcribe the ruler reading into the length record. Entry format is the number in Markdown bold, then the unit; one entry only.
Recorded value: **2** in
